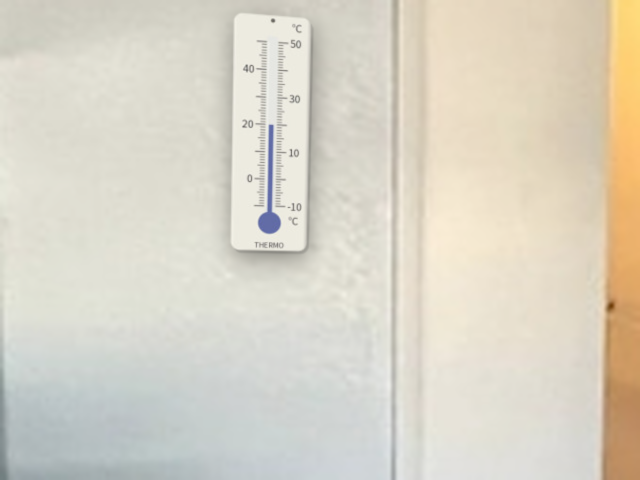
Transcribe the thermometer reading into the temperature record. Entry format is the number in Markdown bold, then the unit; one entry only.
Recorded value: **20** °C
